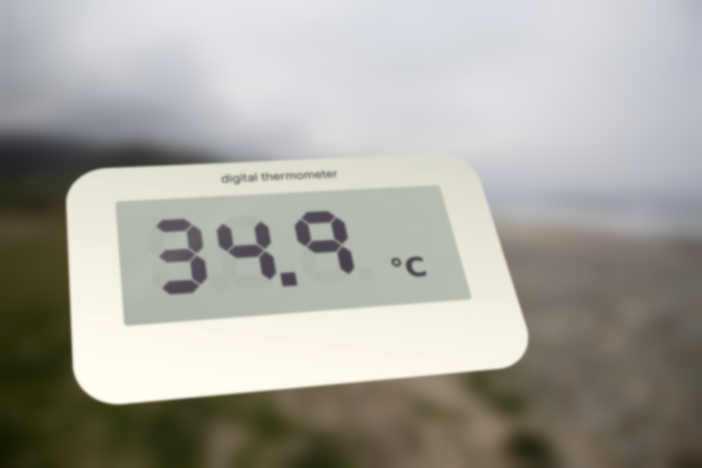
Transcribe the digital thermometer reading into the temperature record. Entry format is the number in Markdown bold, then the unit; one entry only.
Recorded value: **34.9** °C
